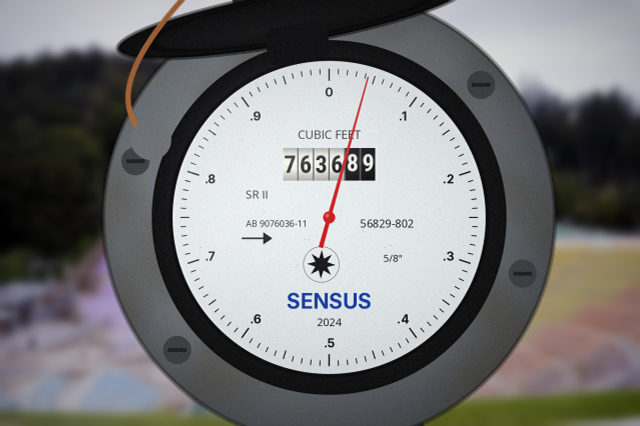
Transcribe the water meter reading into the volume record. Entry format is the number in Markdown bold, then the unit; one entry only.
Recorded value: **763689.04** ft³
